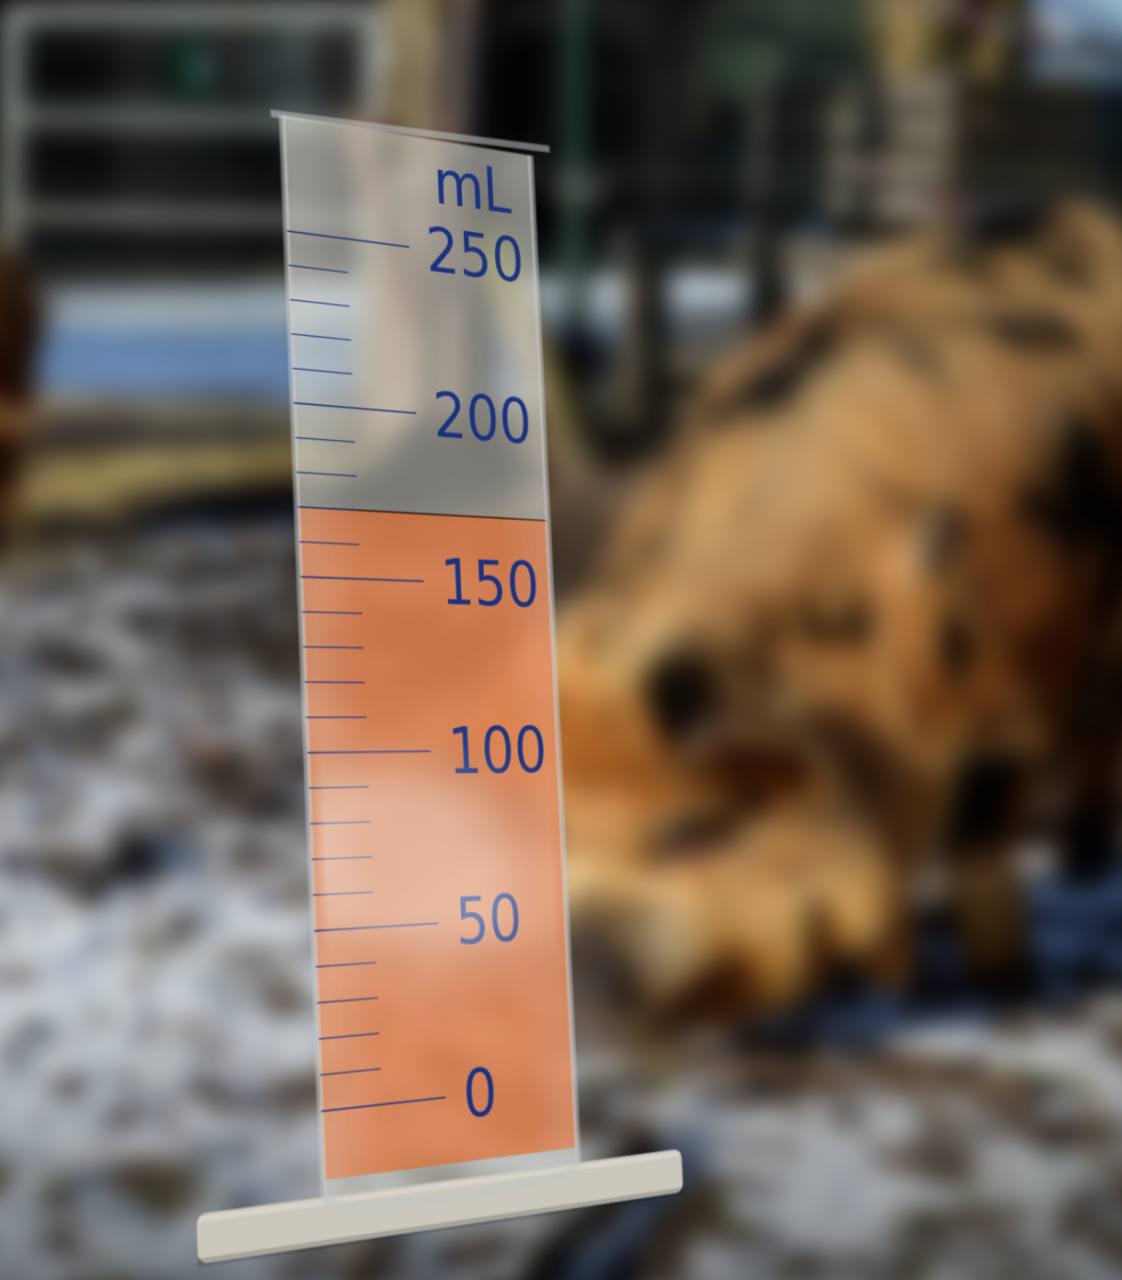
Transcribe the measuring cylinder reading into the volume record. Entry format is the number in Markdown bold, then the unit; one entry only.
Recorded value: **170** mL
